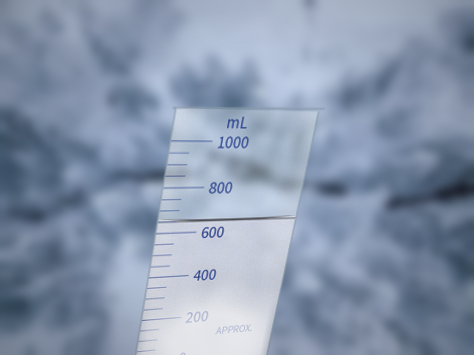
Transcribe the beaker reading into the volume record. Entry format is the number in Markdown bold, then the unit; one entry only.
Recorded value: **650** mL
